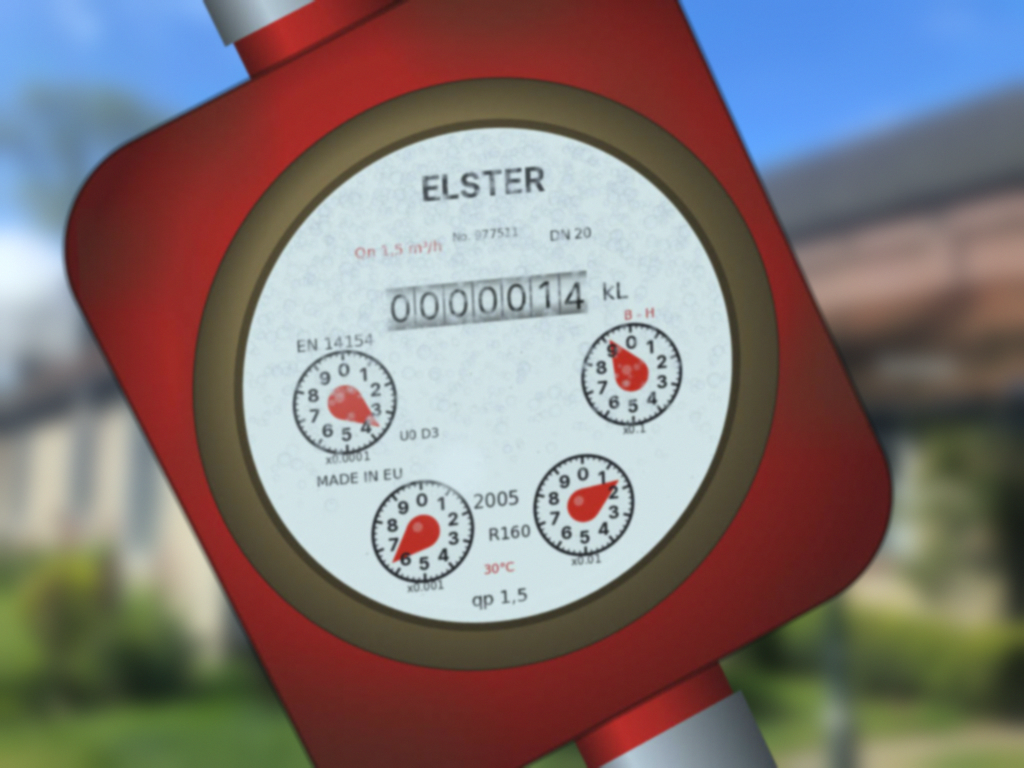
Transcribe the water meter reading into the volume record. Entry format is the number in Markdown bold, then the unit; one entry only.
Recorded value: **13.9163** kL
